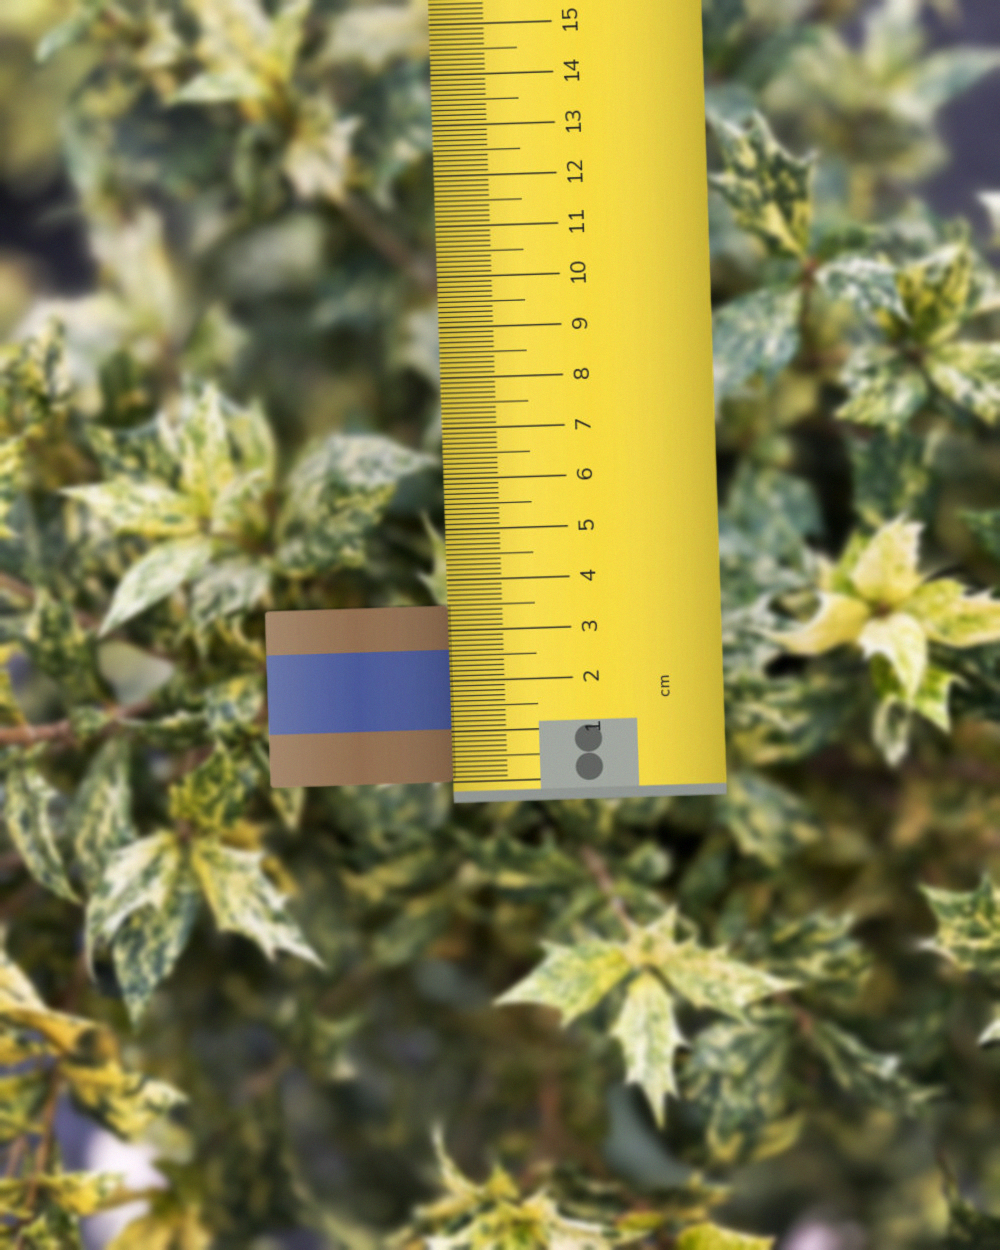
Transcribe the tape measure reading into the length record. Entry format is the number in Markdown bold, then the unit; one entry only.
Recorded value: **3.5** cm
